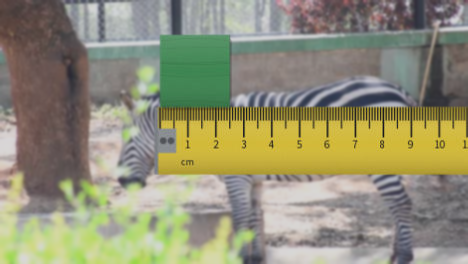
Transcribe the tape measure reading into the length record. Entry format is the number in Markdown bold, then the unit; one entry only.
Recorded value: **2.5** cm
